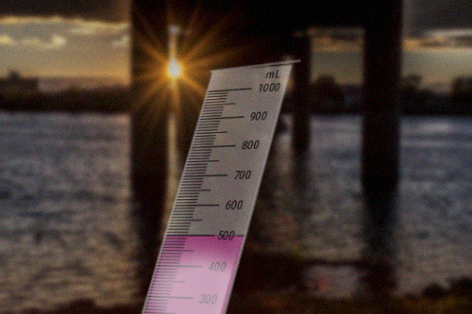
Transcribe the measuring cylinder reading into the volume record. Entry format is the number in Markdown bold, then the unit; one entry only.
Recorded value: **500** mL
